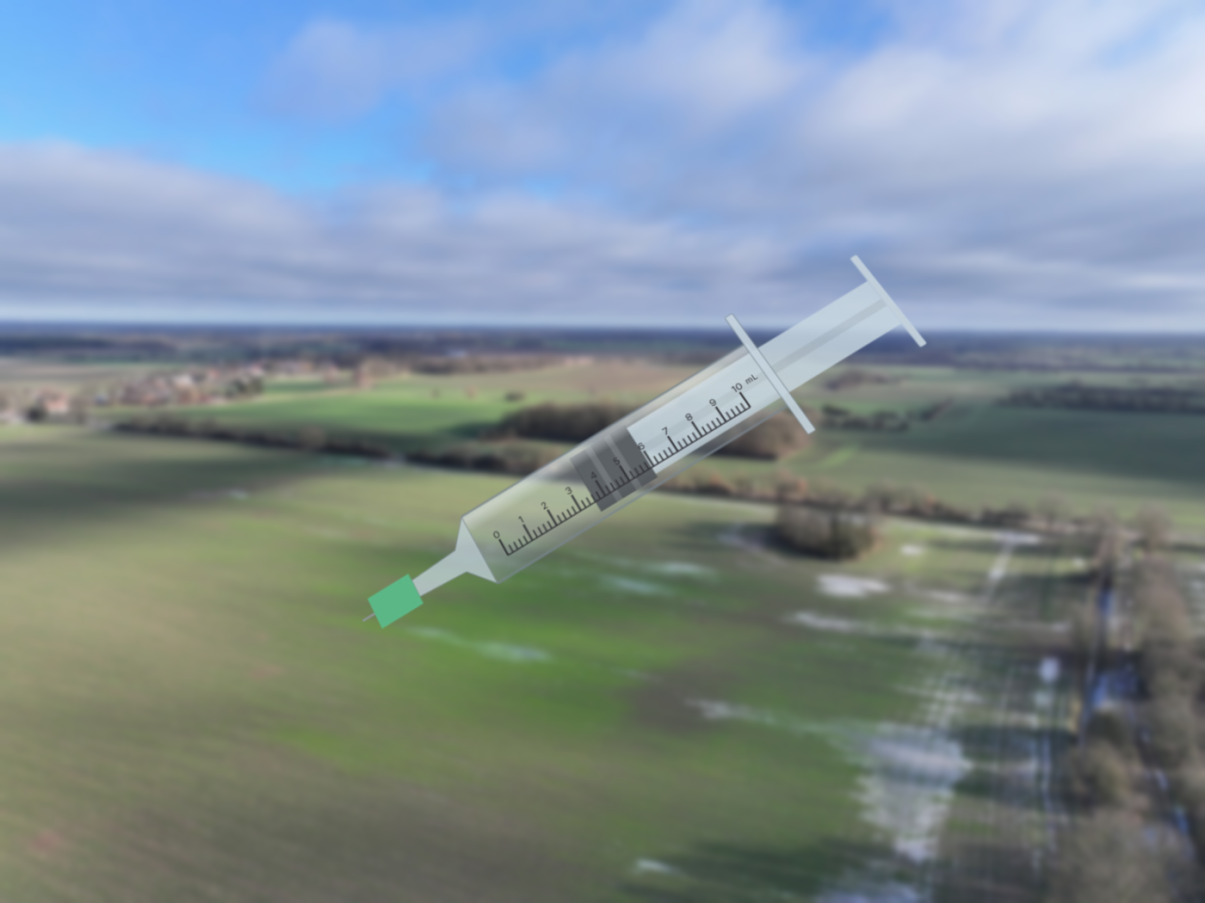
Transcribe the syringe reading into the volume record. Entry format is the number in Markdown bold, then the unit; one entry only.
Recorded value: **3.6** mL
